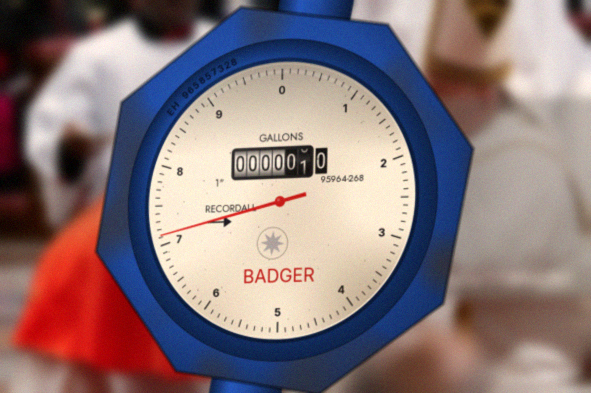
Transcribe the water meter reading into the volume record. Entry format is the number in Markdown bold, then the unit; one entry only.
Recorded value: **7.1** gal
